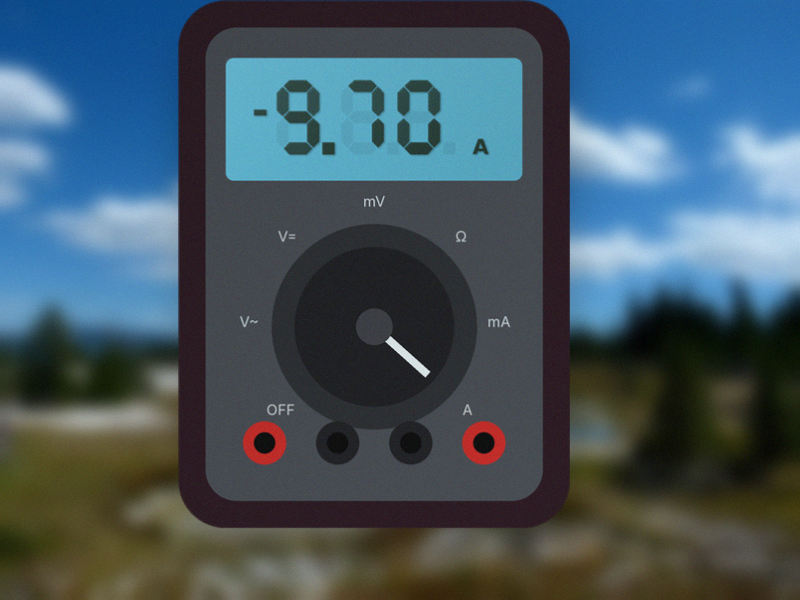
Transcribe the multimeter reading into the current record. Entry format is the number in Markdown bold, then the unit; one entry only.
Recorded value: **-9.70** A
